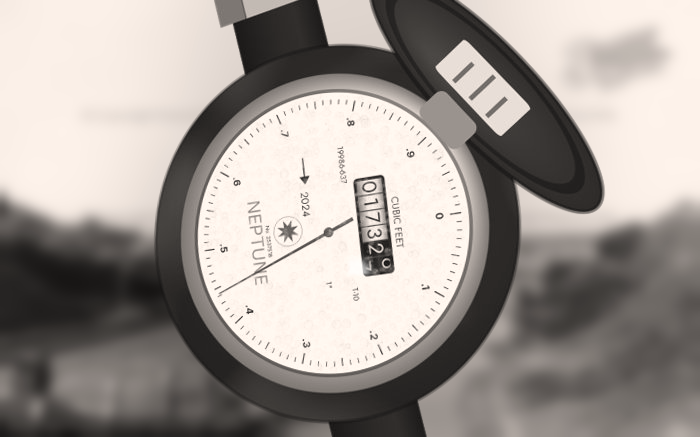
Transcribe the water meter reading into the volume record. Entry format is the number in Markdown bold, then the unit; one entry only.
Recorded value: **17326.44** ft³
